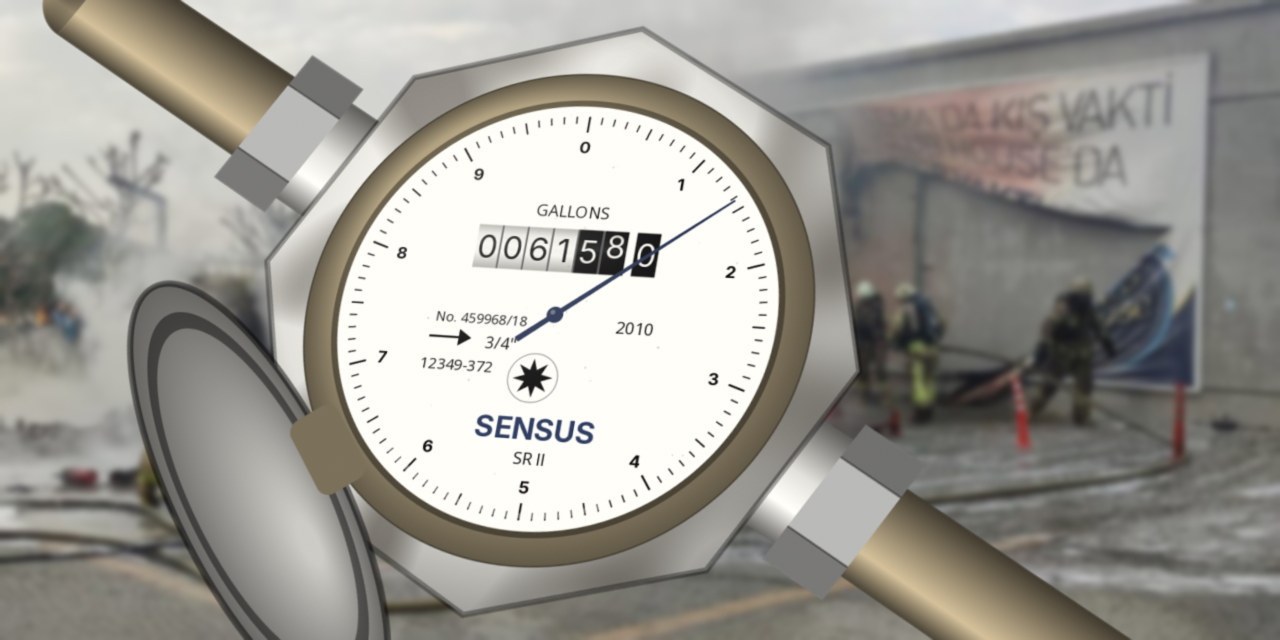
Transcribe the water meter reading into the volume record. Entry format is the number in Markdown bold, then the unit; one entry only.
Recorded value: **61581.4** gal
